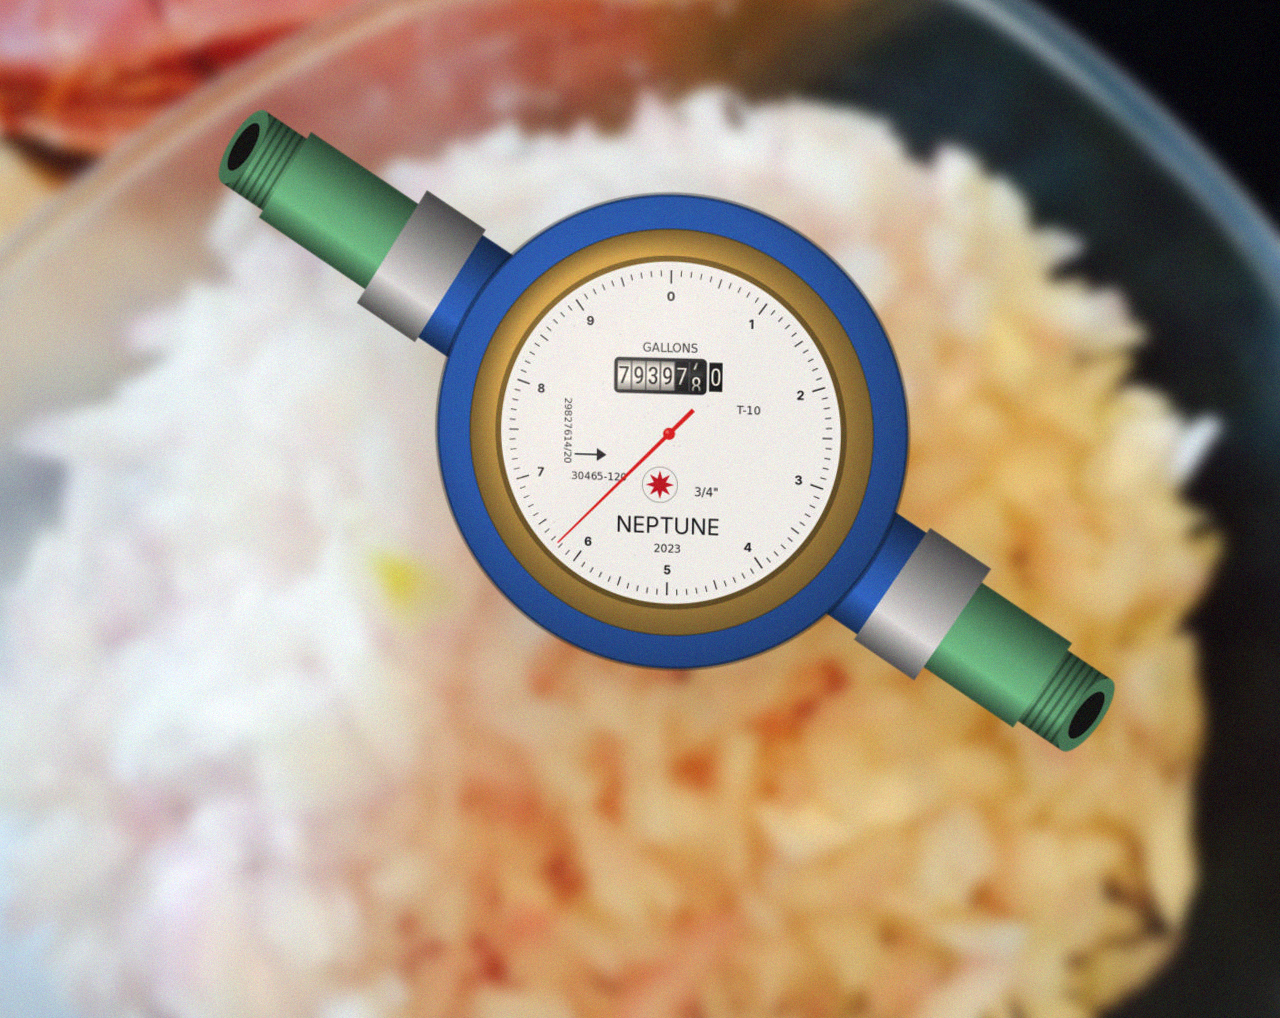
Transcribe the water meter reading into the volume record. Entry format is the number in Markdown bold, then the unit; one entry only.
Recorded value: **7939776.2** gal
